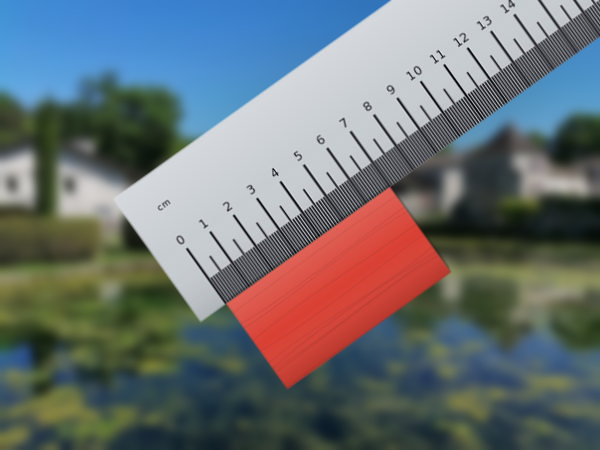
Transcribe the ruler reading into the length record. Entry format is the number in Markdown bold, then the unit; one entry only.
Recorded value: **7** cm
